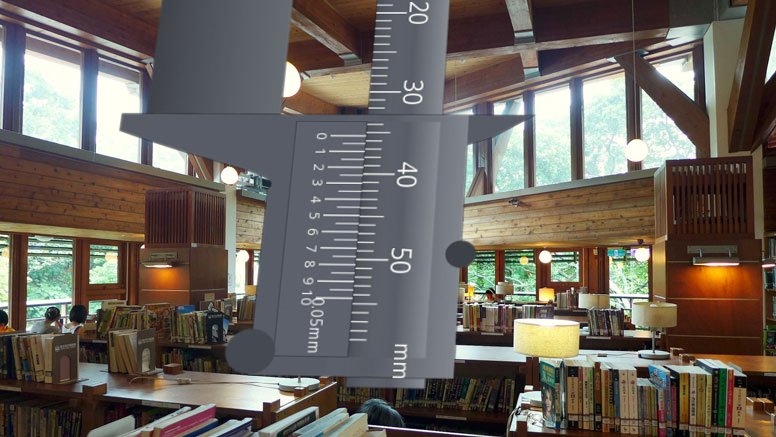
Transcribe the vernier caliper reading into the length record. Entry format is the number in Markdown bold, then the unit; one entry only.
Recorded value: **35.4** mm
